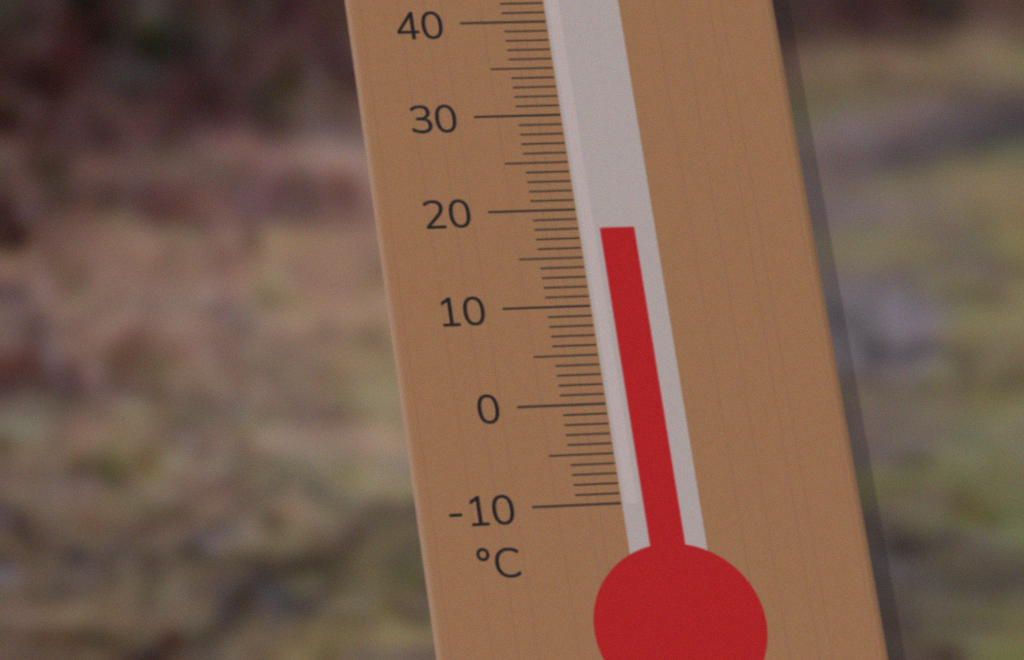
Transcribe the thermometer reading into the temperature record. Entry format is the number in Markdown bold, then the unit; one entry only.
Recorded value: **18** °C
